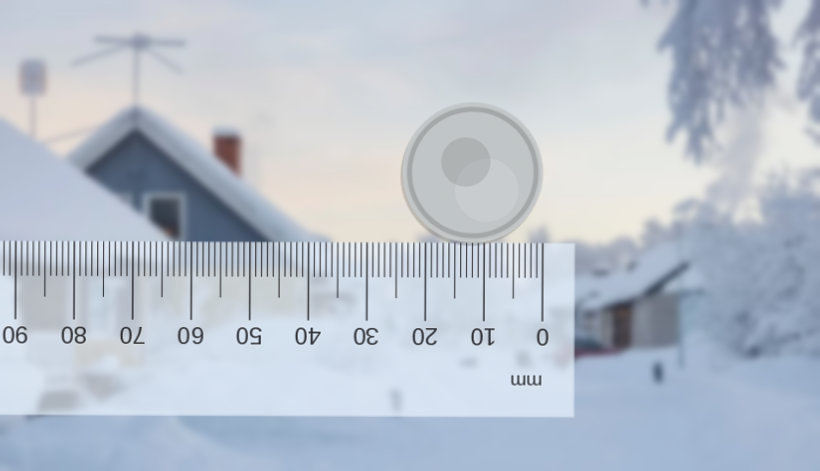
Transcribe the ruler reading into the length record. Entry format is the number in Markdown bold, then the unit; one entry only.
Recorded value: **24** mm
